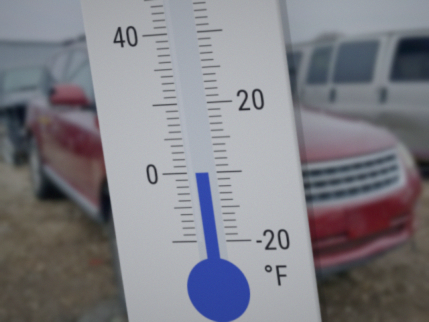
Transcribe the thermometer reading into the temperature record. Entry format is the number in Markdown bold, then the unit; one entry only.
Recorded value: **0** °F
